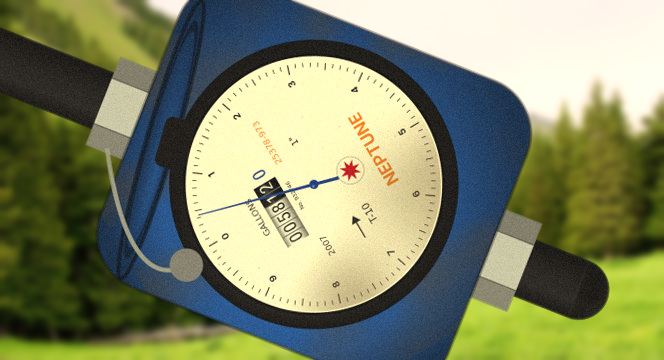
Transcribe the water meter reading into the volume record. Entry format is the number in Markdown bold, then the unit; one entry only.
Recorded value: **58120.4** gal
